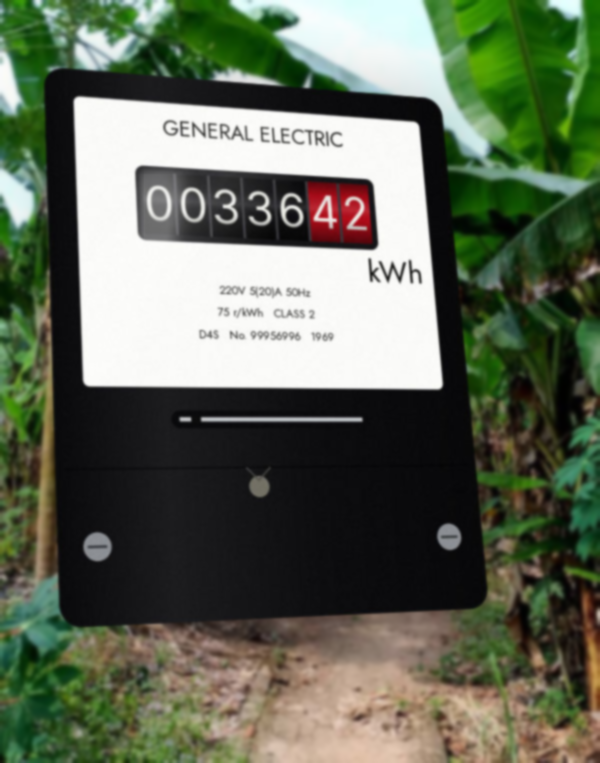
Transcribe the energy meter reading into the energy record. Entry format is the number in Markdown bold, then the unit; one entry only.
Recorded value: **336.42** kWh
